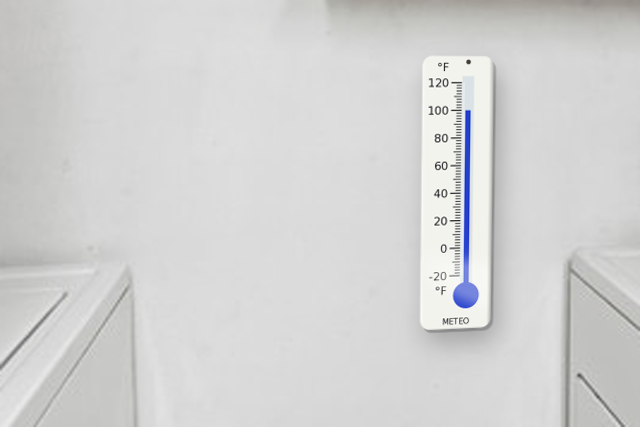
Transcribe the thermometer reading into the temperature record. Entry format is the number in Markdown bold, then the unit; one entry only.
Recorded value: **100** °F
